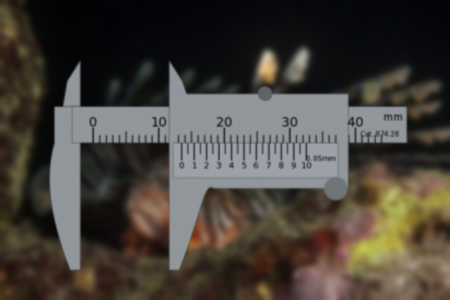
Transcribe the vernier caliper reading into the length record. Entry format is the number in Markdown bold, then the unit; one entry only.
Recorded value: **13.5** mm
